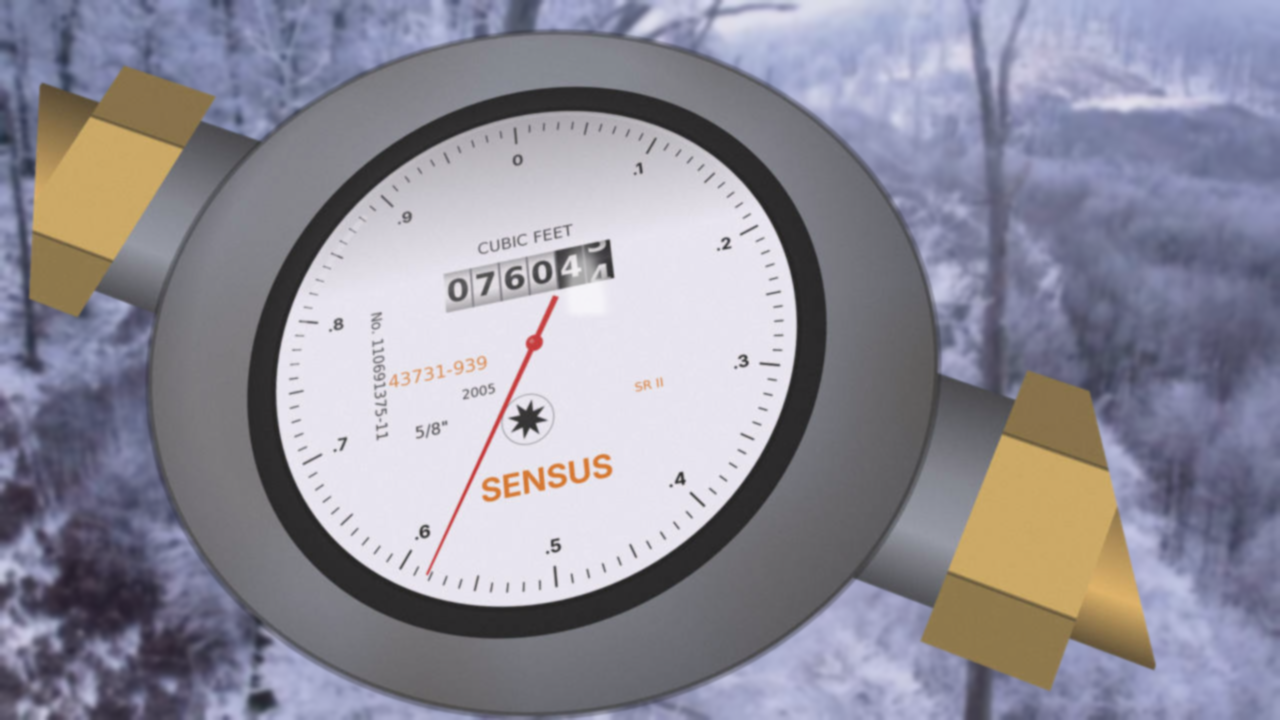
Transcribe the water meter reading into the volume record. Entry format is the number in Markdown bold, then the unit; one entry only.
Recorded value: **76043.58** ft³
